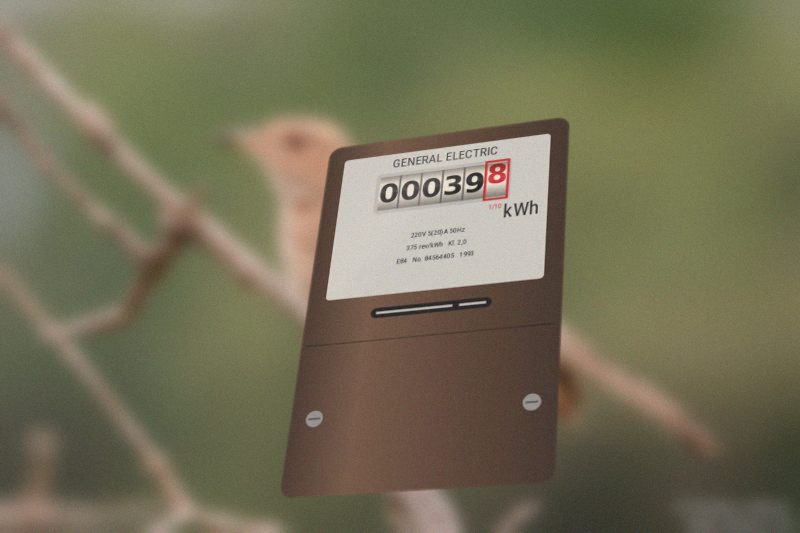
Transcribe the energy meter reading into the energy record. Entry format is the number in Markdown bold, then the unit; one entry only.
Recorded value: **39.8** kWh
